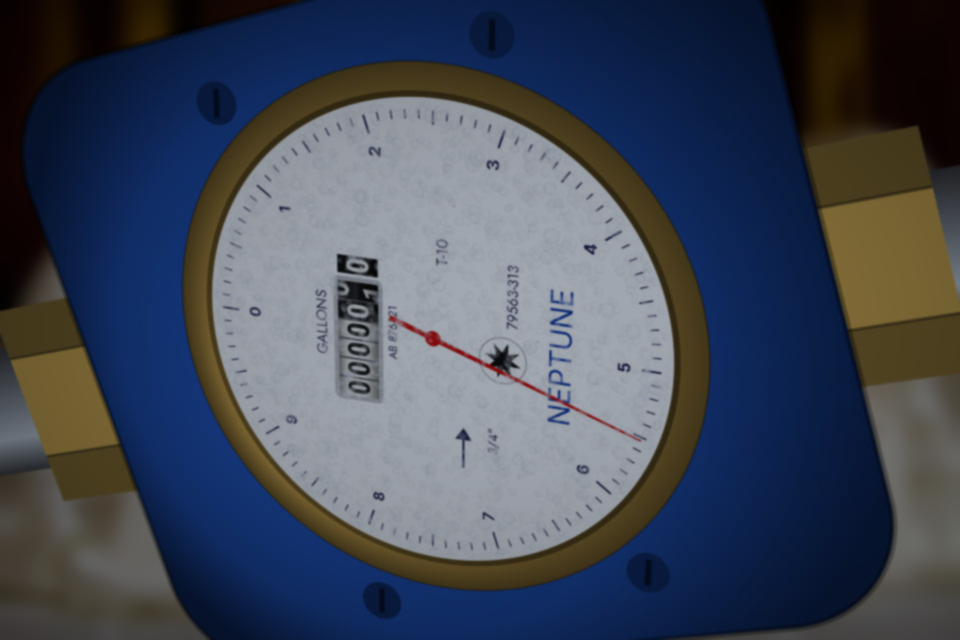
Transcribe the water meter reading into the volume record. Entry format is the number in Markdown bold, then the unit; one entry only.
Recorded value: **5.5** gal
